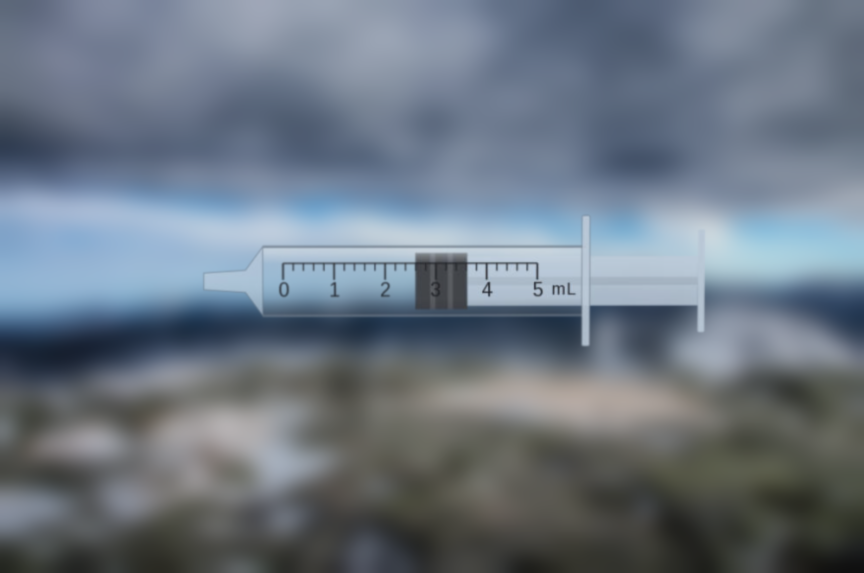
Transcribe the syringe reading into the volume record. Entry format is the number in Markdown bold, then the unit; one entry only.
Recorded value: **2.6** mL
